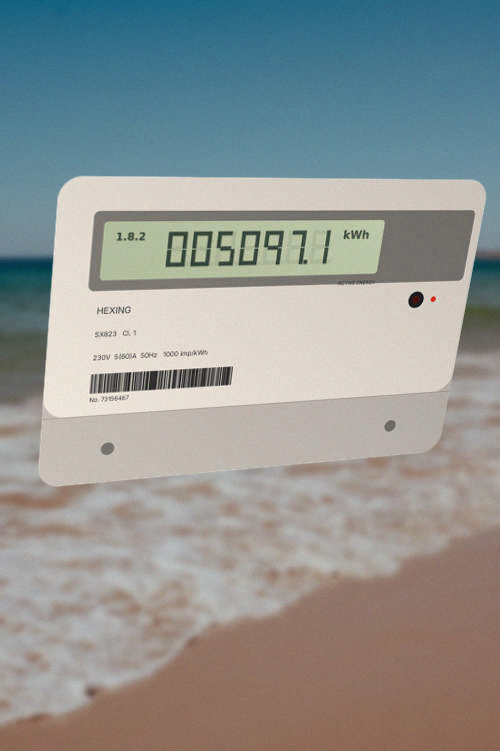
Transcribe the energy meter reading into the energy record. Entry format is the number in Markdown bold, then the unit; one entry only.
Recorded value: **5097.1** kWh
